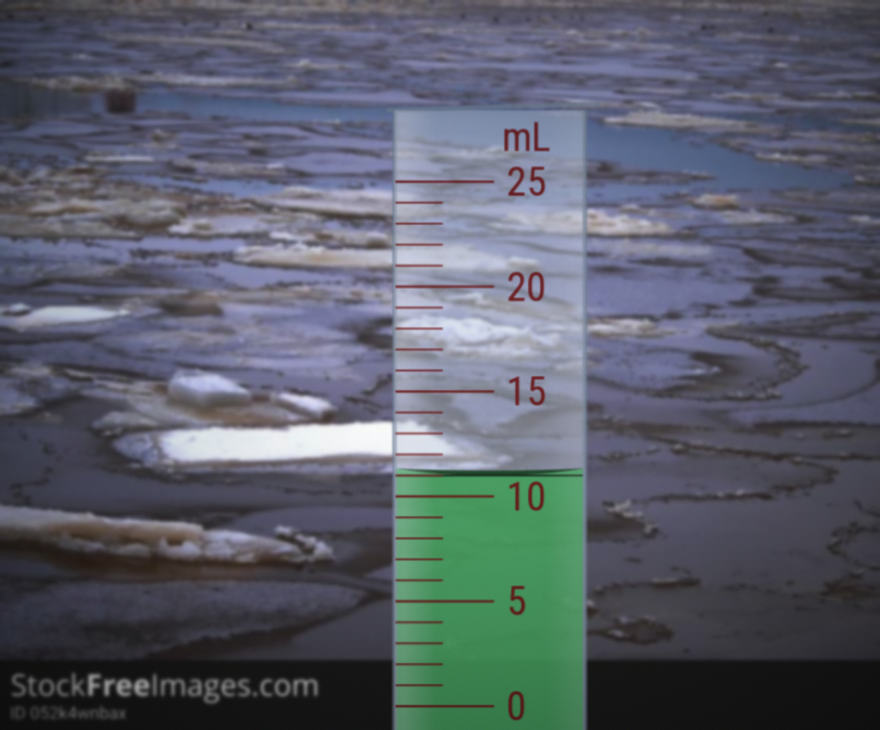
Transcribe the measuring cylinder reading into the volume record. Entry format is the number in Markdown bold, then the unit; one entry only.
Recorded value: **11** mL
